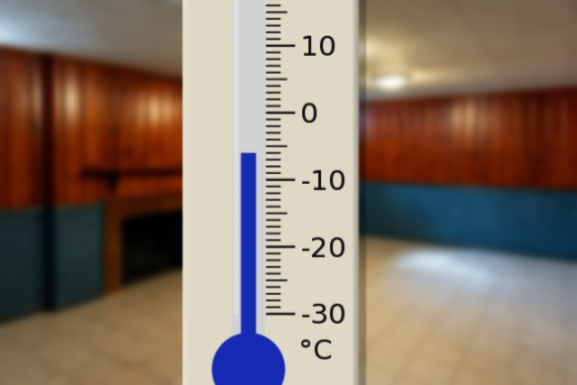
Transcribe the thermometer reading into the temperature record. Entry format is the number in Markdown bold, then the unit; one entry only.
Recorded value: **-6** °C
